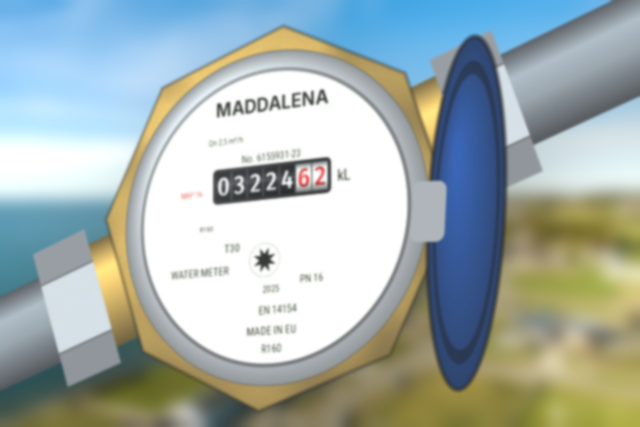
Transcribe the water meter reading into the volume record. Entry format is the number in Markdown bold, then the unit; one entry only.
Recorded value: **3224.62** kL
